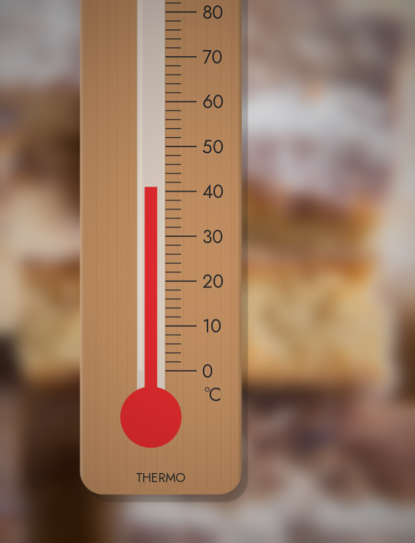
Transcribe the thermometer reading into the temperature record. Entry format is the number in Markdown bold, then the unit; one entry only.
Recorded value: **41** °C
